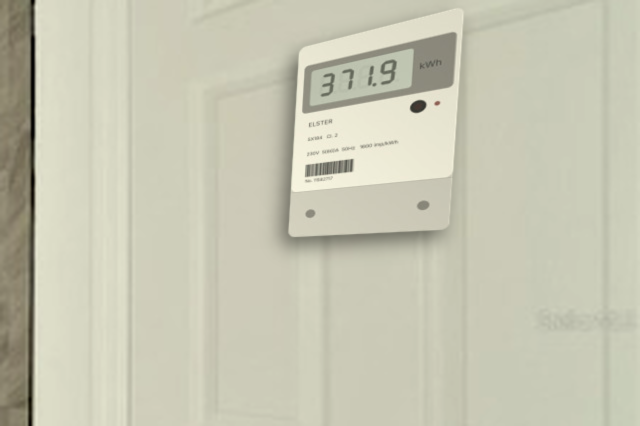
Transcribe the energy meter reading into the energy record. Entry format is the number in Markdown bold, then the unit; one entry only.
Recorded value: **371.9** kWh
